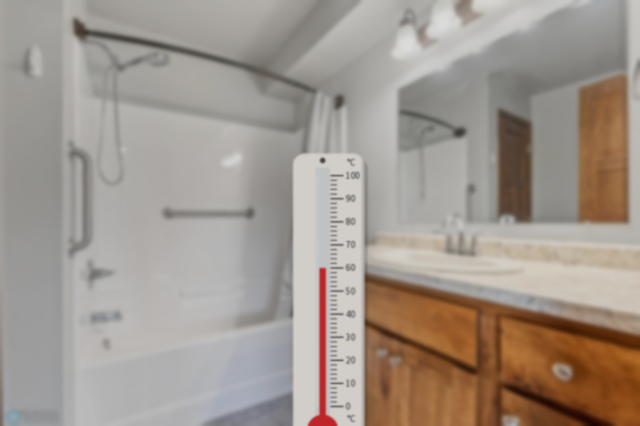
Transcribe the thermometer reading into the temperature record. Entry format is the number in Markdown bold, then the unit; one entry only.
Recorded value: **60** °C
